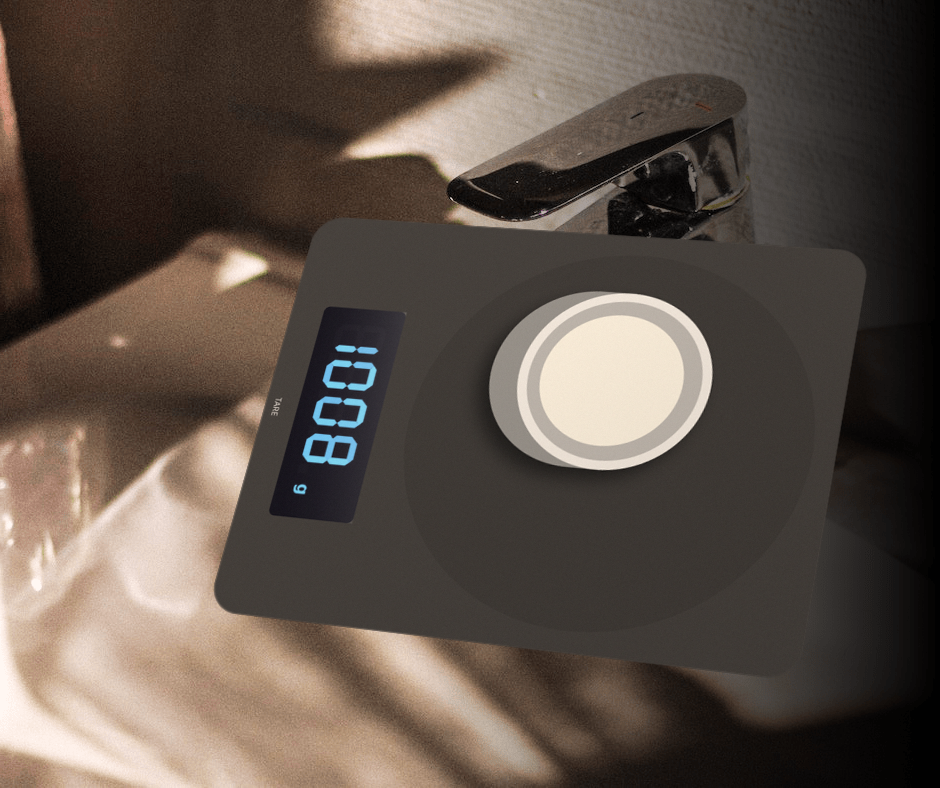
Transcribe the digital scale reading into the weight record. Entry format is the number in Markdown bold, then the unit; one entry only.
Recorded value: **1008** g
